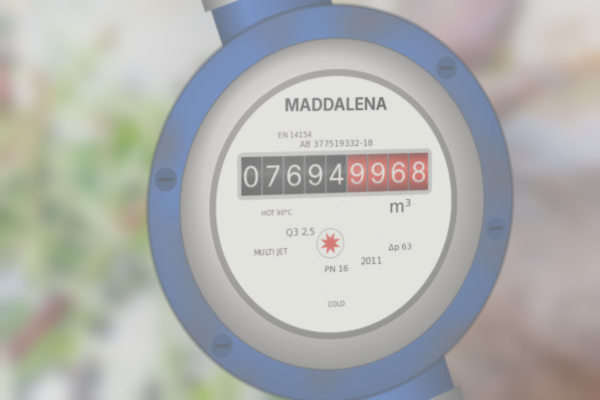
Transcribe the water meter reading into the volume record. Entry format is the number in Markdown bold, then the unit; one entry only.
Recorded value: **7694.9968** m³
